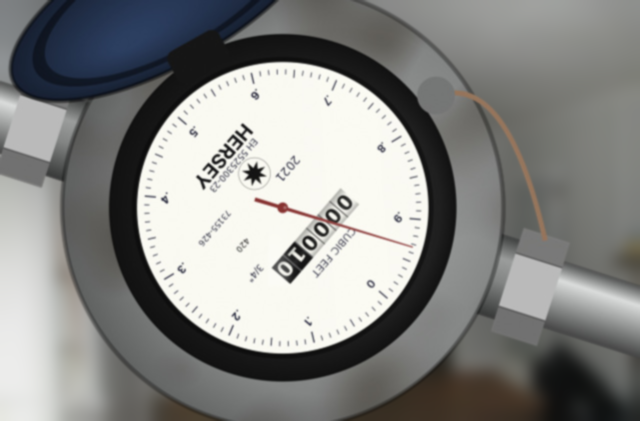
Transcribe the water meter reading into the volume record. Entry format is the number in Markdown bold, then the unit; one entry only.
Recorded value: **9.93** ft³
